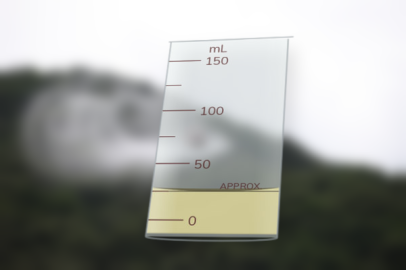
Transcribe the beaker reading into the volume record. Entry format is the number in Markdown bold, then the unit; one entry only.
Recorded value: **25** mL
